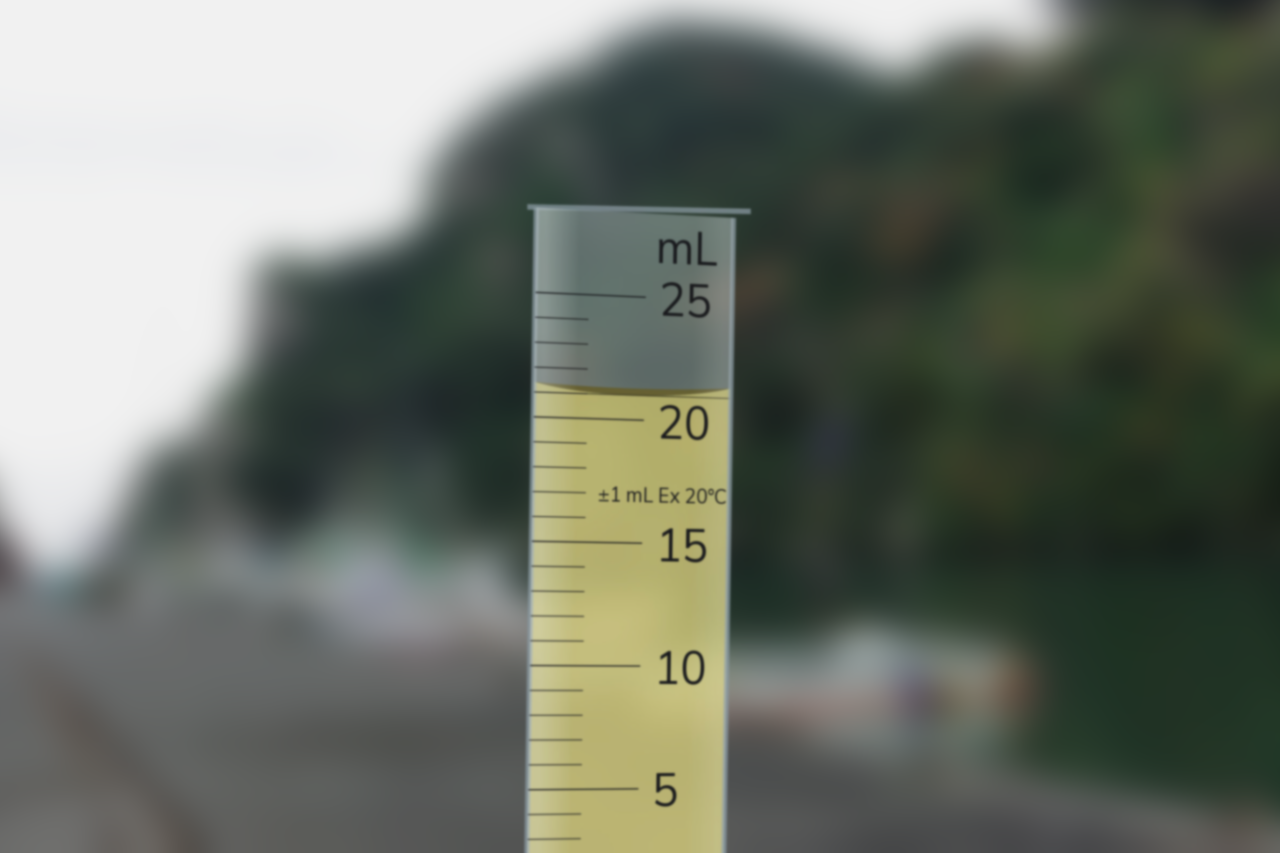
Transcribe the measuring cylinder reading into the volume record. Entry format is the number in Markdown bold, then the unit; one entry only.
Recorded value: **21** mL
